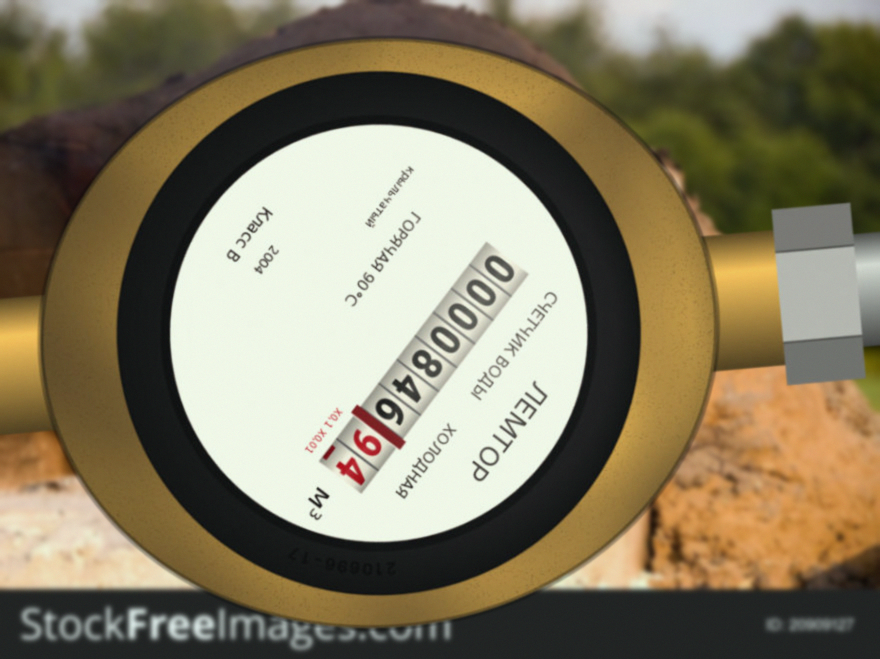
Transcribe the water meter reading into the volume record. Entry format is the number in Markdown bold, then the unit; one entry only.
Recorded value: **846.94** m³
